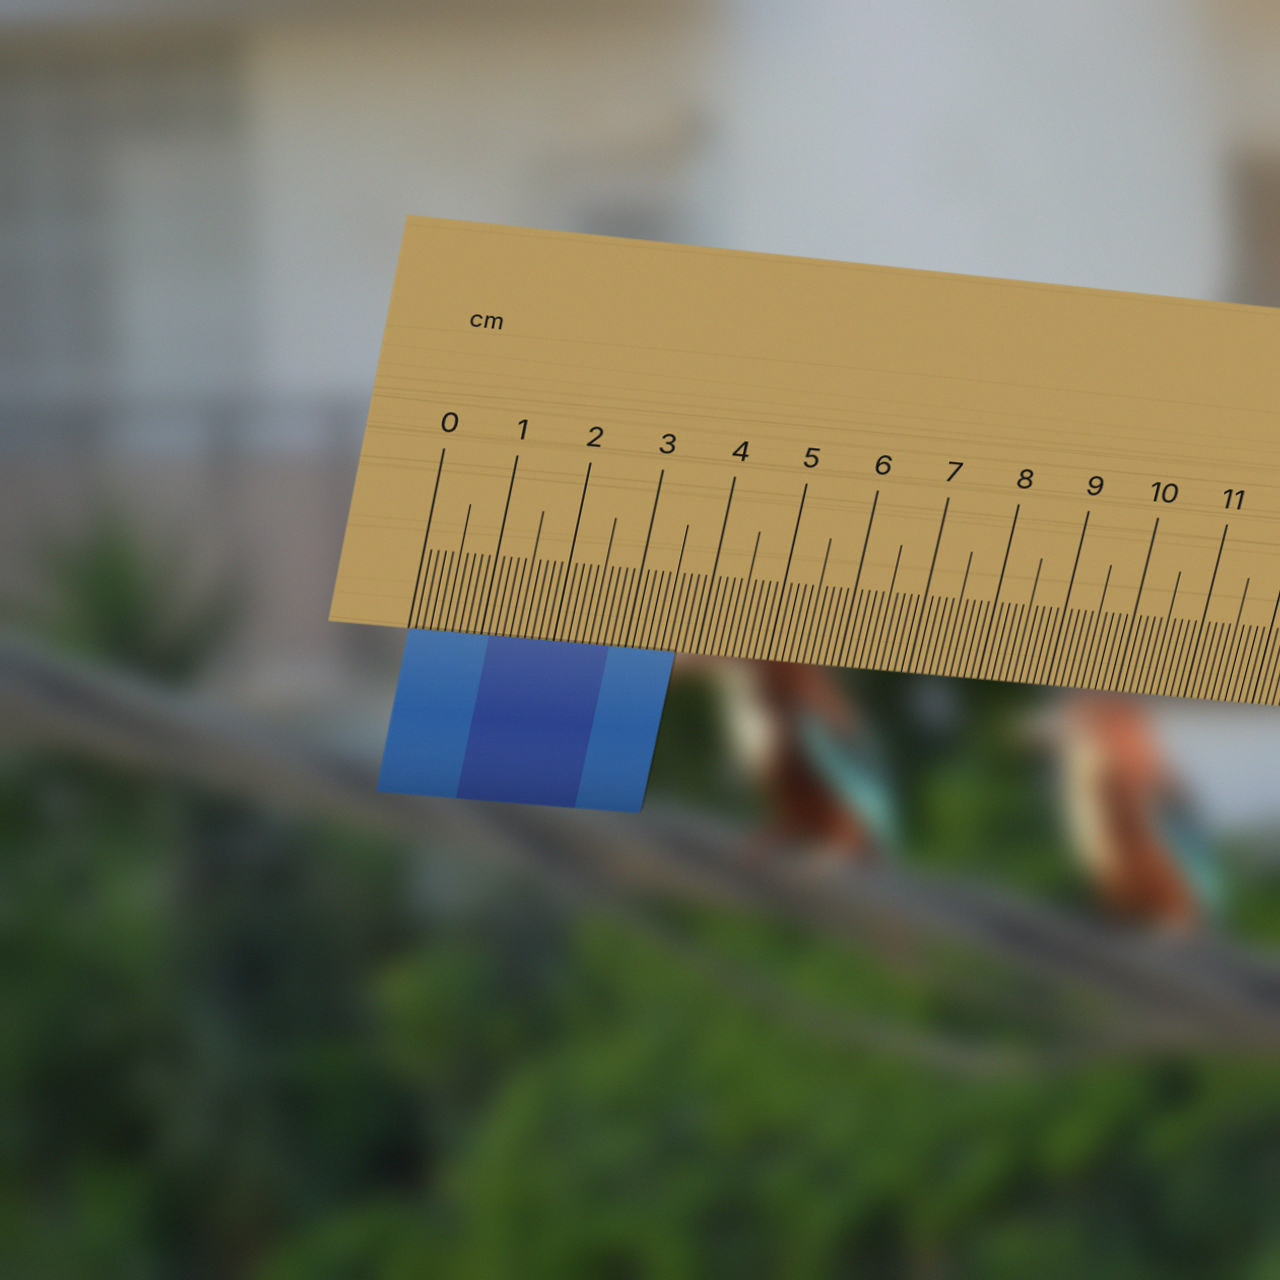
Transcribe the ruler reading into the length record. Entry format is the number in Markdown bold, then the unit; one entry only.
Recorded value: **3.7** cm
